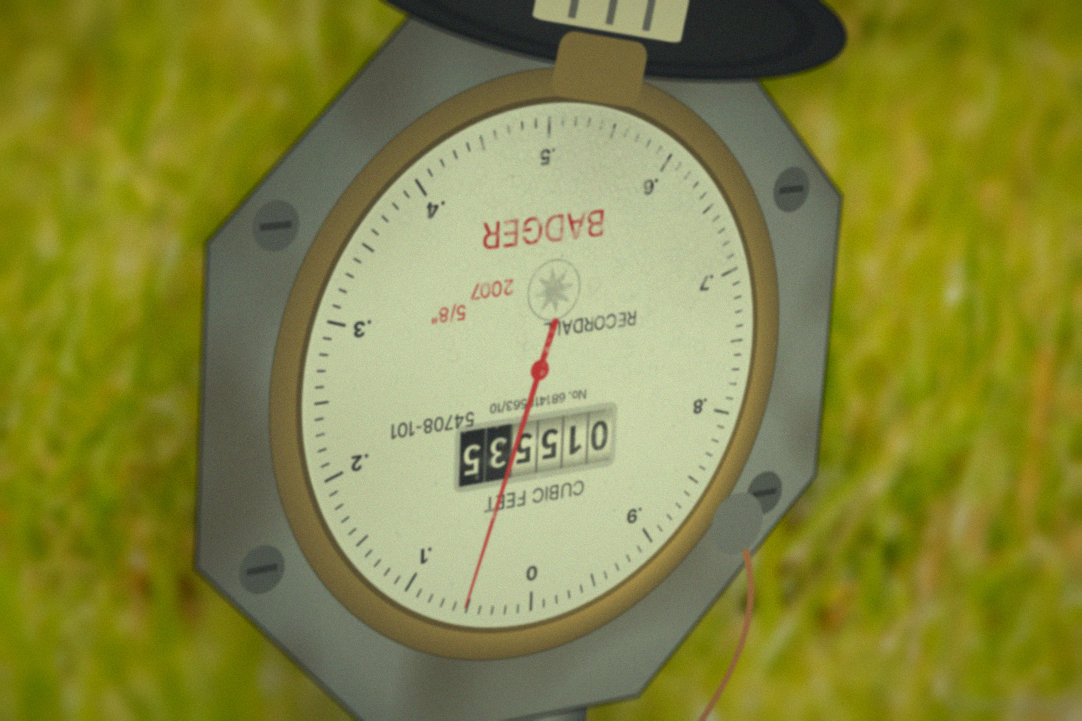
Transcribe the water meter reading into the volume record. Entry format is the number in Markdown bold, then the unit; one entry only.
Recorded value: **15535.05** ft³
